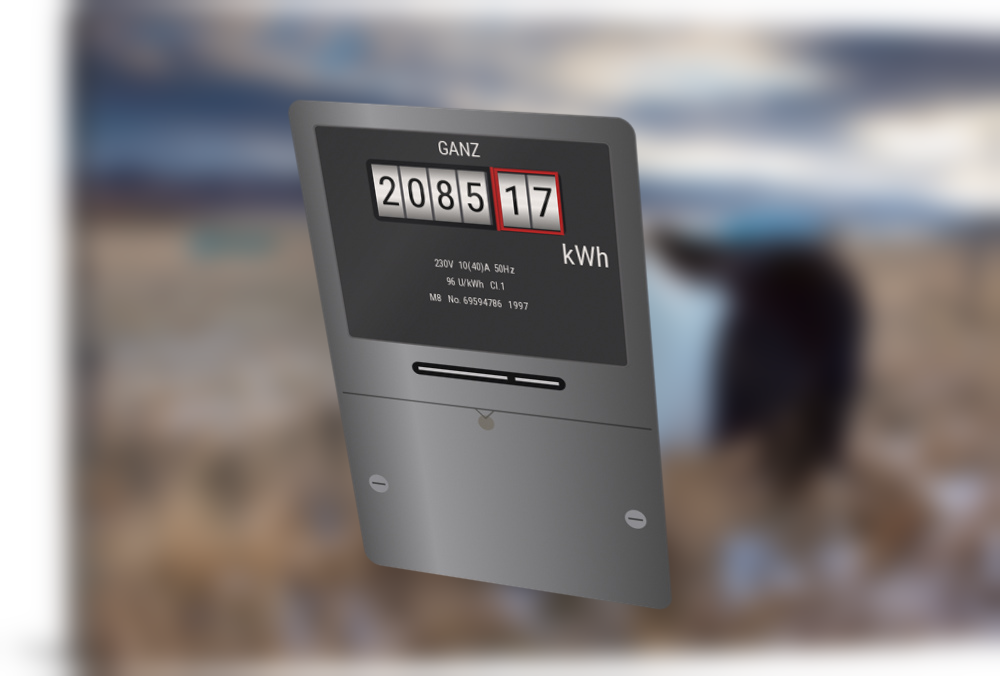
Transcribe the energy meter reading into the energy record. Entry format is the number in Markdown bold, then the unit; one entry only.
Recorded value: **2085.17** kWh
